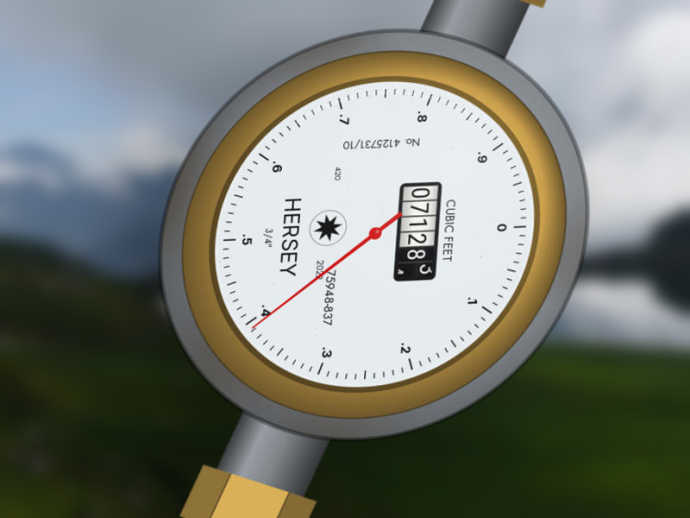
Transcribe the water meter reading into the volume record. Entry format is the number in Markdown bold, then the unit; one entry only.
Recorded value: **71283.39** ft³
